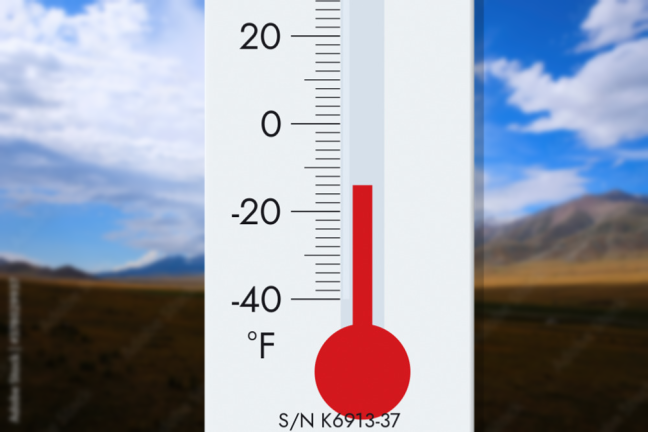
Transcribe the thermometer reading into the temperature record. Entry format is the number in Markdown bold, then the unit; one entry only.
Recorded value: **-14** °F
